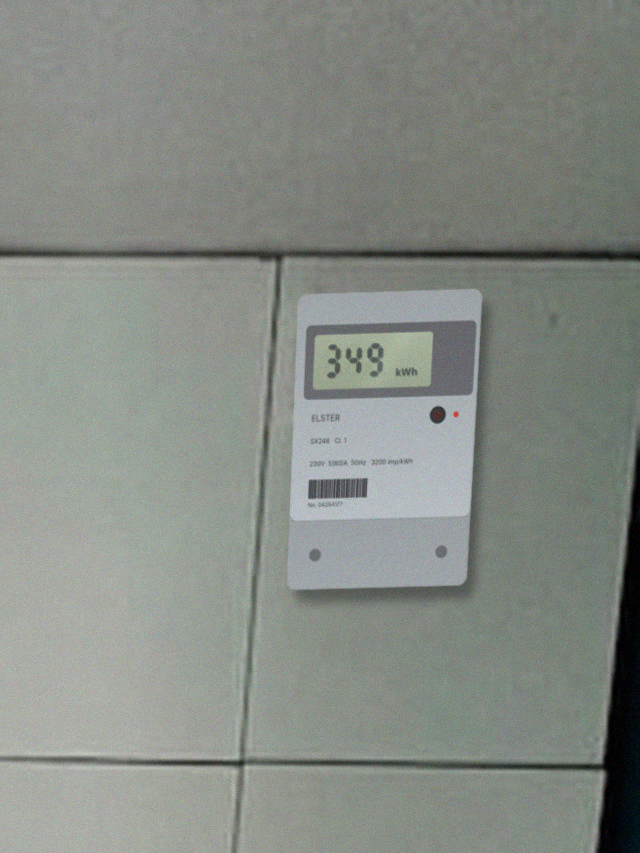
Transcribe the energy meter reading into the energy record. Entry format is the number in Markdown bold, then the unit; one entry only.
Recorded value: **349** kWh
